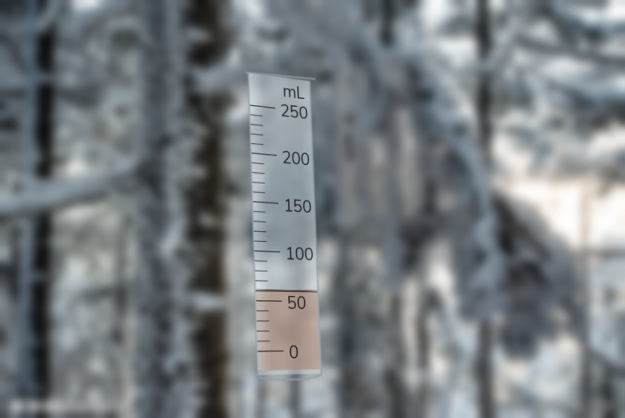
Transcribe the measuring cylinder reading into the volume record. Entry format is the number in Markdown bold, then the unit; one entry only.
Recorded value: **60** mL
